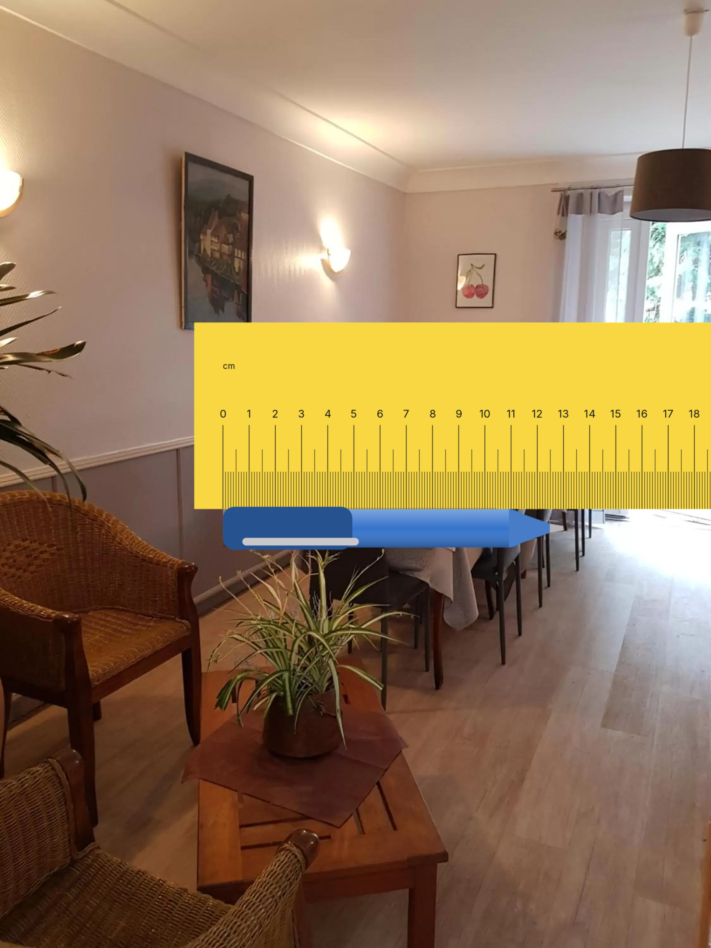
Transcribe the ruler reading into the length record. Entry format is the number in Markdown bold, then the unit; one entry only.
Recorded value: **13** cm
